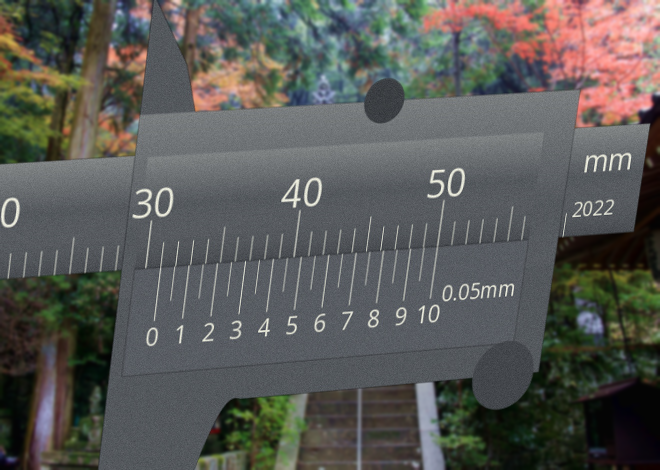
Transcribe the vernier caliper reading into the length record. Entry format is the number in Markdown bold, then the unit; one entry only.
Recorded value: **31.0** mm
